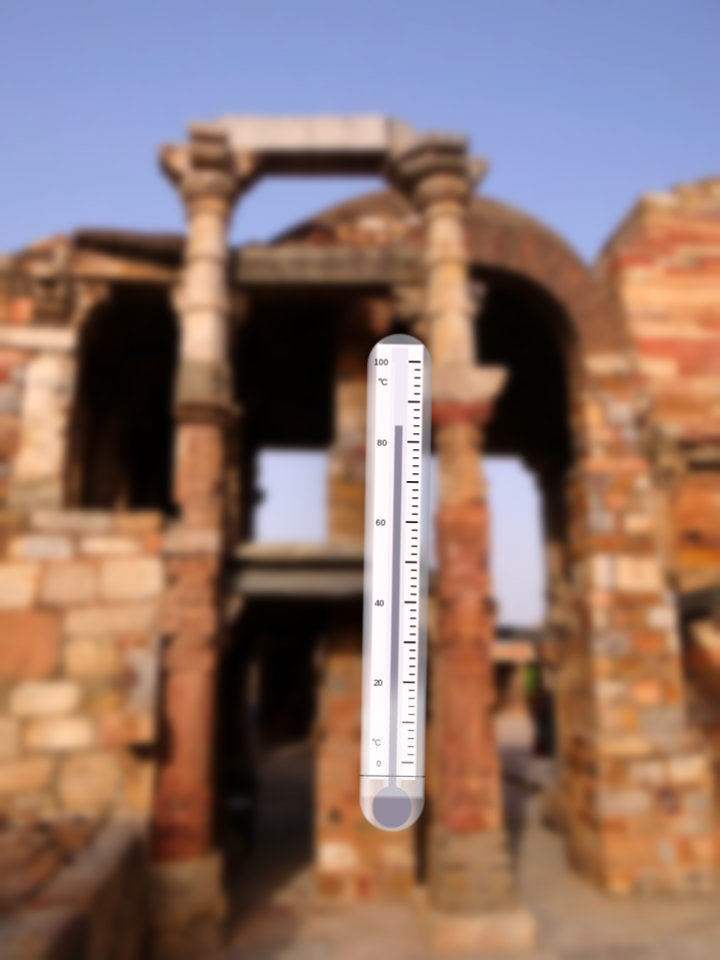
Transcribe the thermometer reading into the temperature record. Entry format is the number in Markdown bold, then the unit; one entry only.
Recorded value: **84** °C
